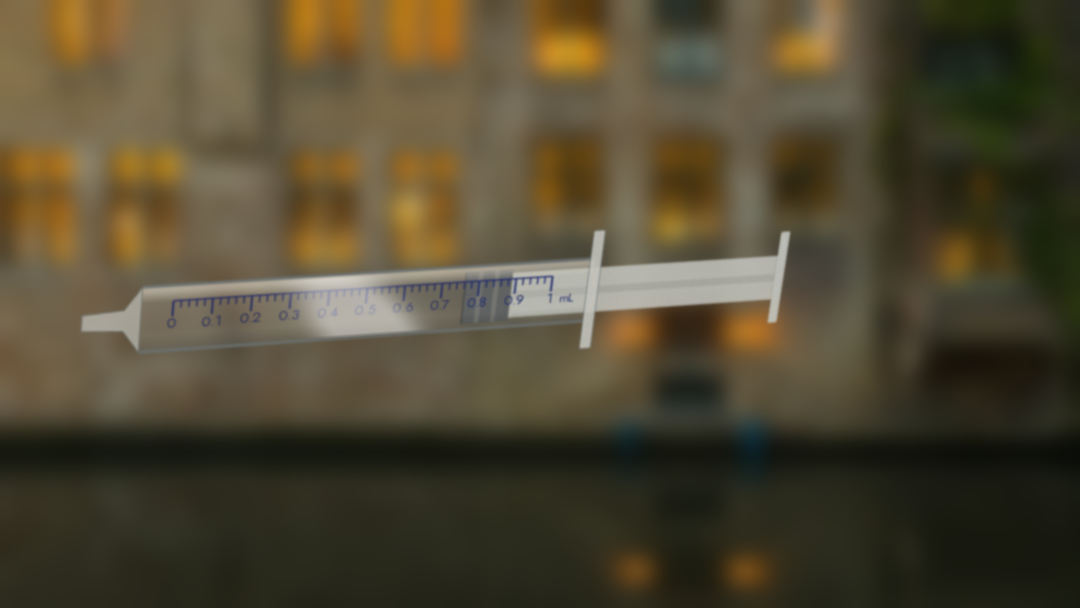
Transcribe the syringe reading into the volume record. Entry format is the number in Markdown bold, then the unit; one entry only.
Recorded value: **0.76** mL
